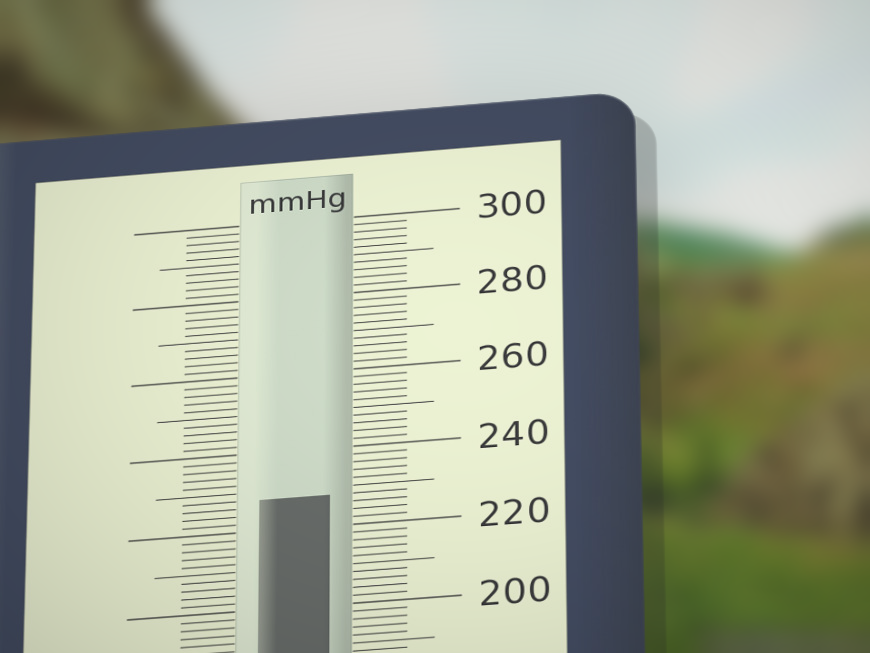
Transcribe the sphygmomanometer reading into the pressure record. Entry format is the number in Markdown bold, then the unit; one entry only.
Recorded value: **228** mmHg
